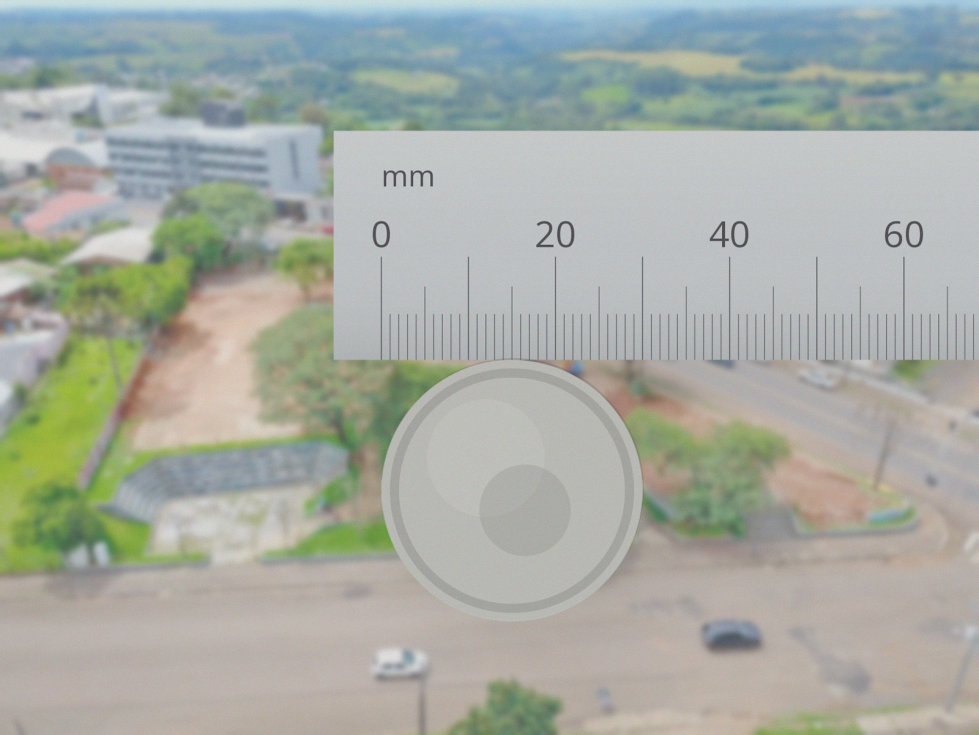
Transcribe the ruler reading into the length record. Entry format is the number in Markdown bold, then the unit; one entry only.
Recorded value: **30** mm
